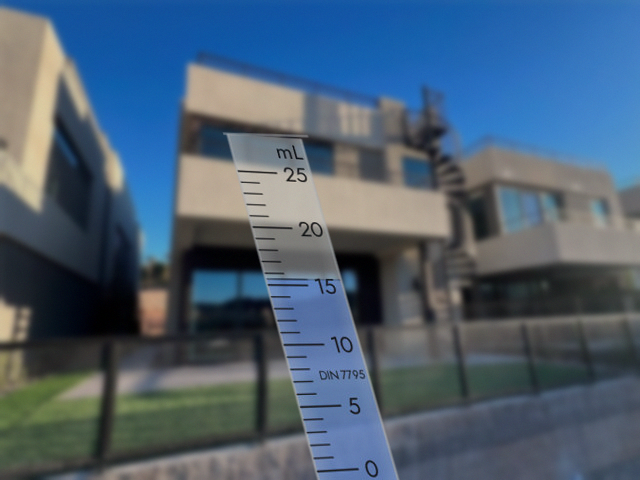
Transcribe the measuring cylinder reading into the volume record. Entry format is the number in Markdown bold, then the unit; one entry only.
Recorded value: **15.5** mL
